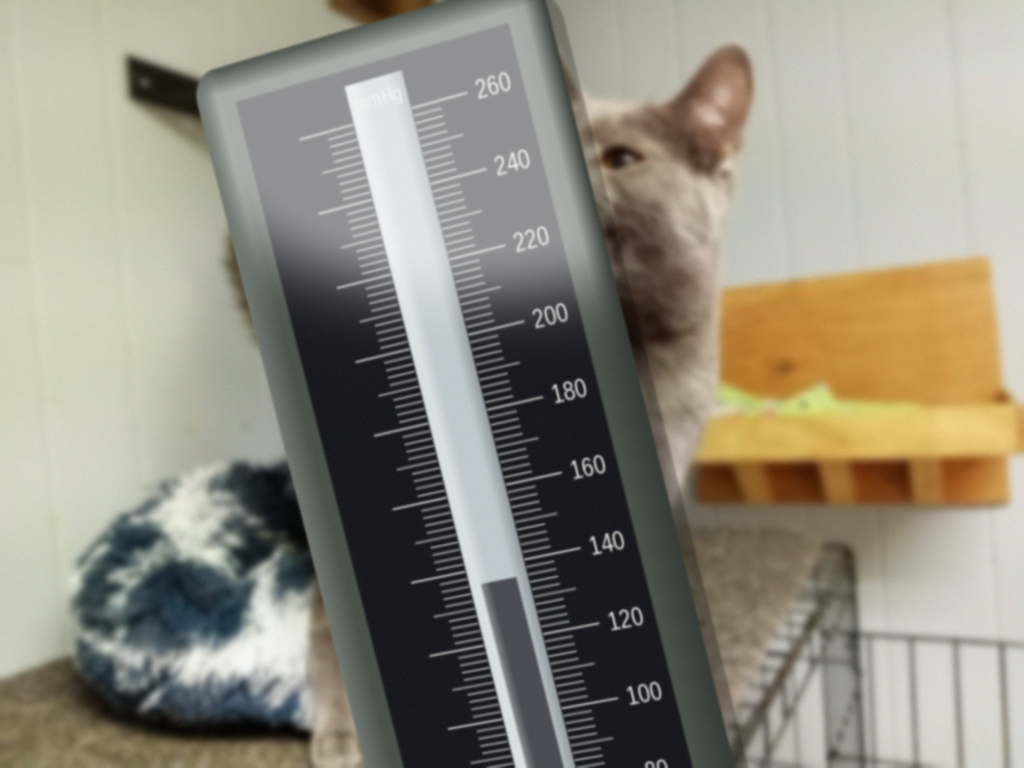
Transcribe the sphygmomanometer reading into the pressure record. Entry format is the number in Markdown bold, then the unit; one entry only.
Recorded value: **136** mmHg
